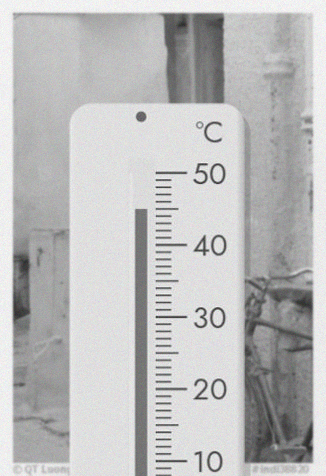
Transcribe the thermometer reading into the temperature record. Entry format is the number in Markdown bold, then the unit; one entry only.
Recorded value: **45** °C
